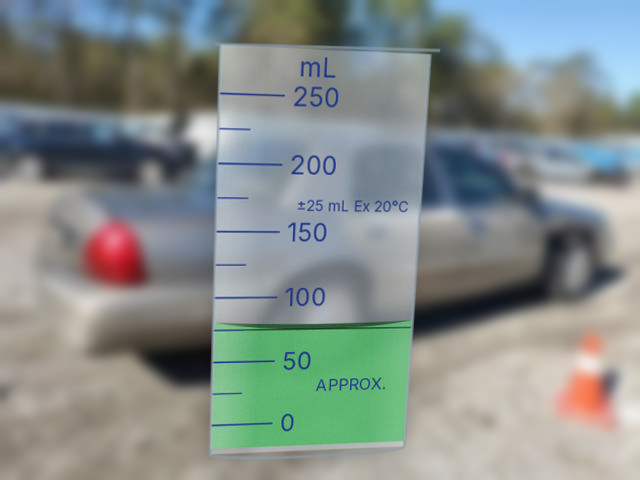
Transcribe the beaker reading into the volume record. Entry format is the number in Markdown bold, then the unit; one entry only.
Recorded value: **75** mL
